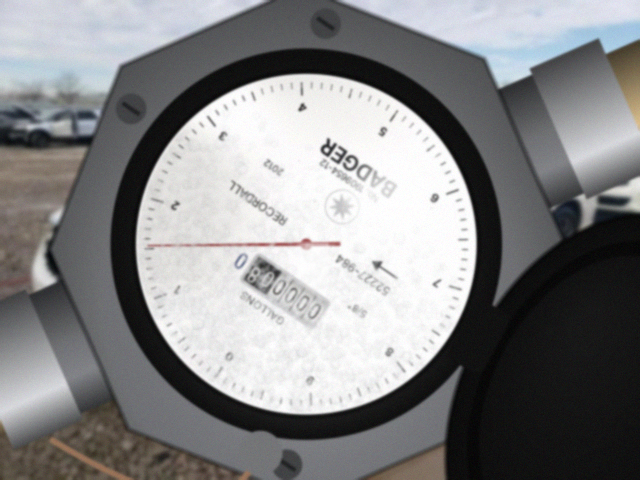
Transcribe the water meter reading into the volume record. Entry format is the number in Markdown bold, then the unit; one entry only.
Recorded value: **81.5** gal
